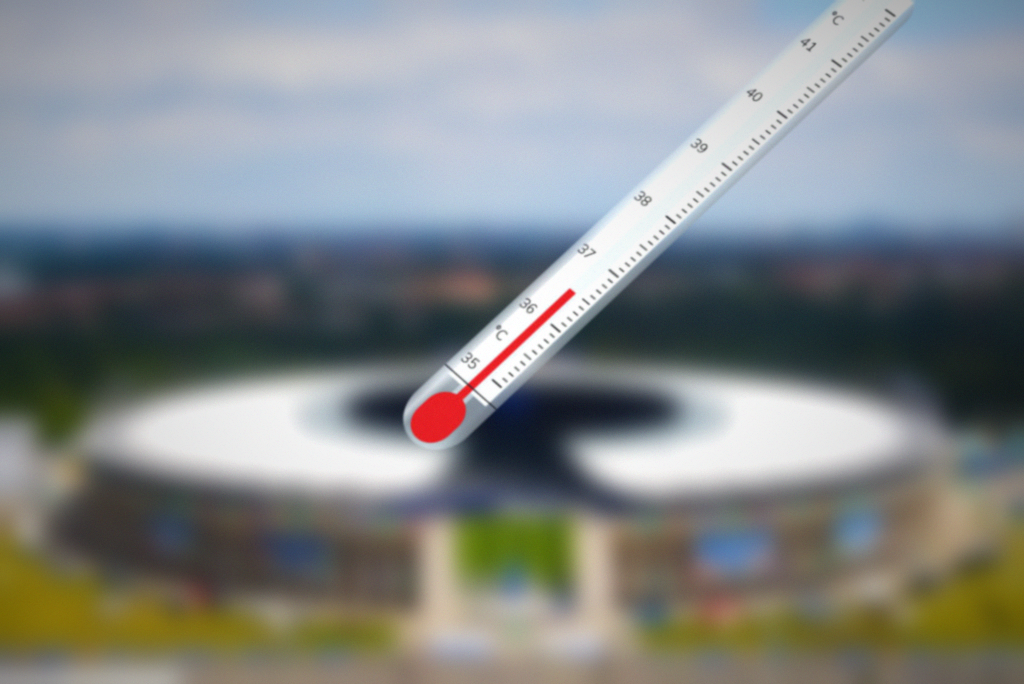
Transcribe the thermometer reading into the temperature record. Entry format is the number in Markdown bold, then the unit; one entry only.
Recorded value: **36.5** °C
